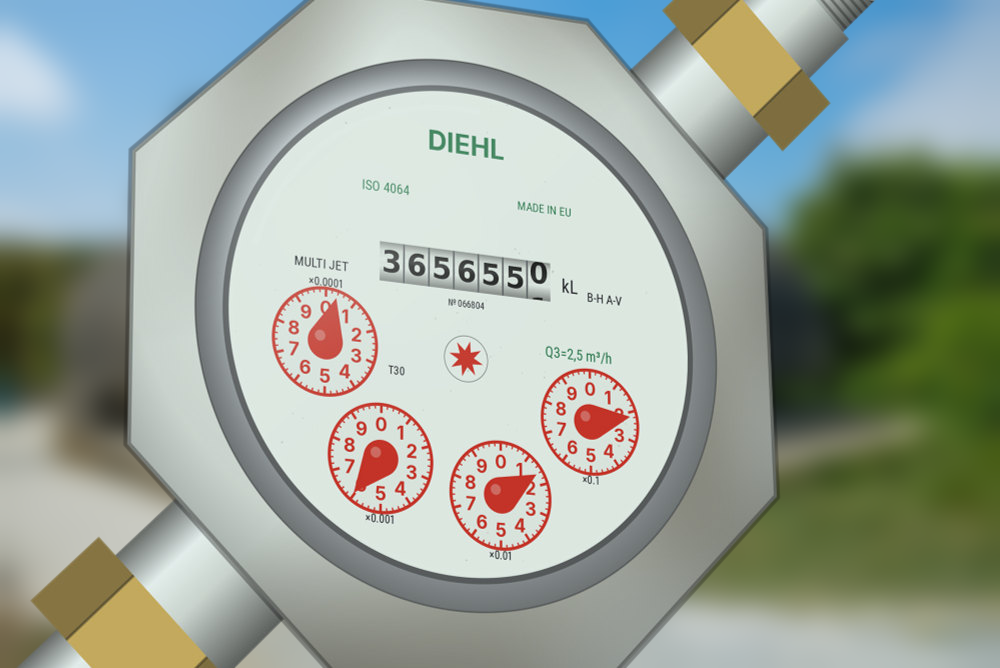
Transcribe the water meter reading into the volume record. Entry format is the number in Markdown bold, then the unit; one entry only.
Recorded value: **3656550.2160** kL
